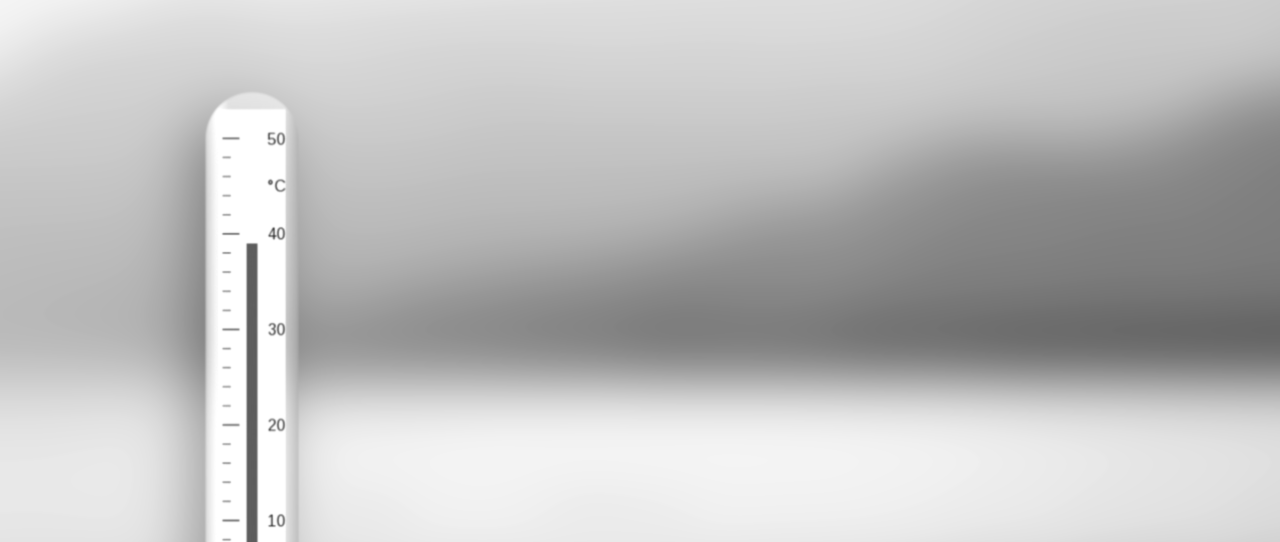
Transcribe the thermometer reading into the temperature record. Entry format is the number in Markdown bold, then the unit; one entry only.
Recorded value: **39** °C
